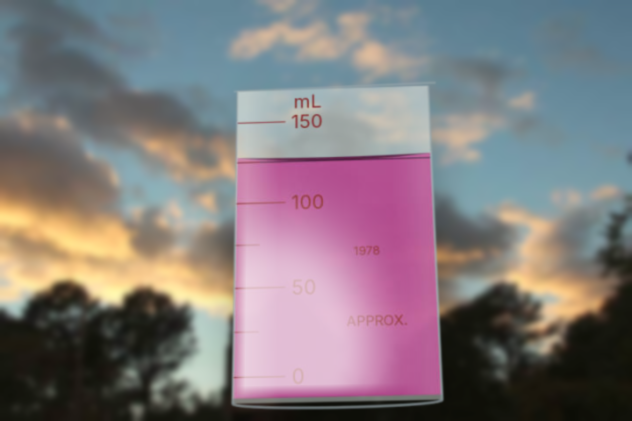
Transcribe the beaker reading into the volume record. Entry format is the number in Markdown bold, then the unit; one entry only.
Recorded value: **125** mL
